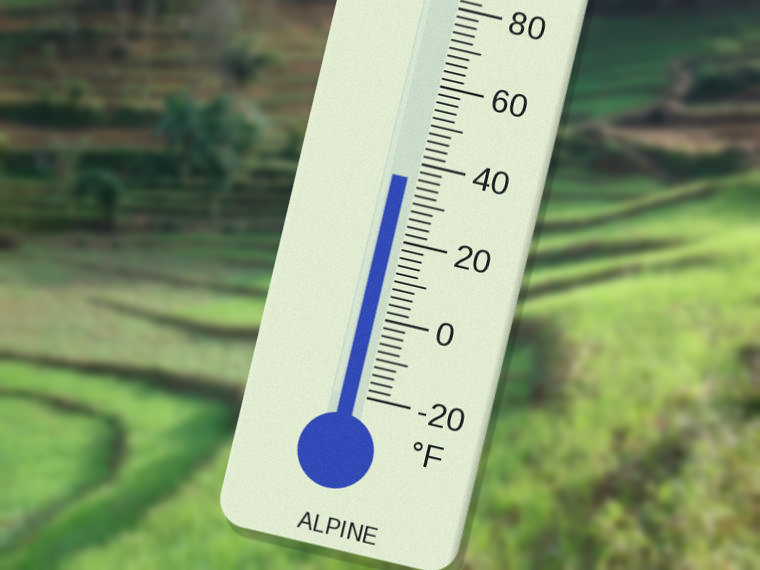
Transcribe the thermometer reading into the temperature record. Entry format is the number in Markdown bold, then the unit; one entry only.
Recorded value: **36** °F
